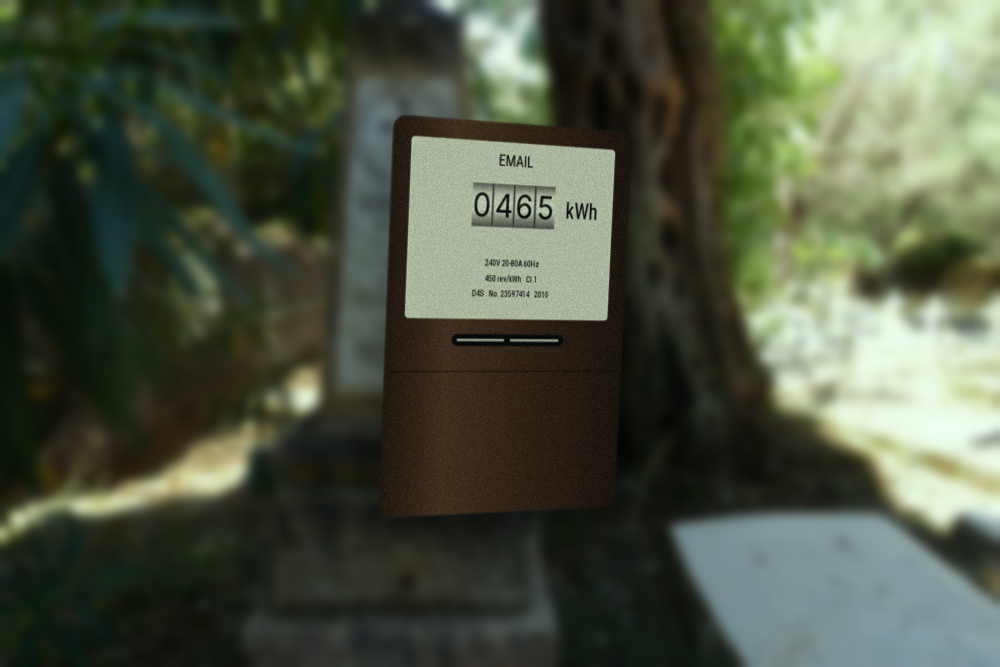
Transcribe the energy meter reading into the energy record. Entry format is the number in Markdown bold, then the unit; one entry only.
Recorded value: **465** kWh
